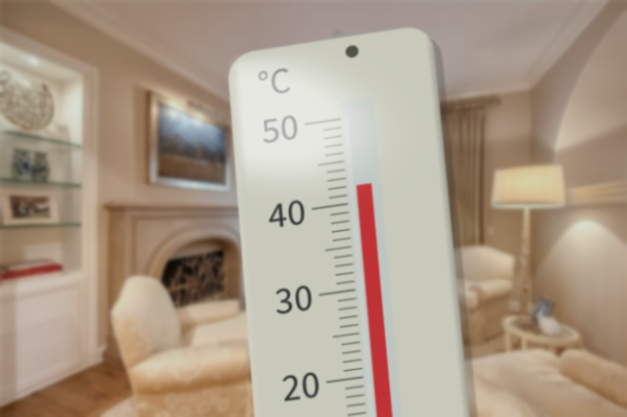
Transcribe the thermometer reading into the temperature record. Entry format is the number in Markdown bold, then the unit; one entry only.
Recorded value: **42** °C
